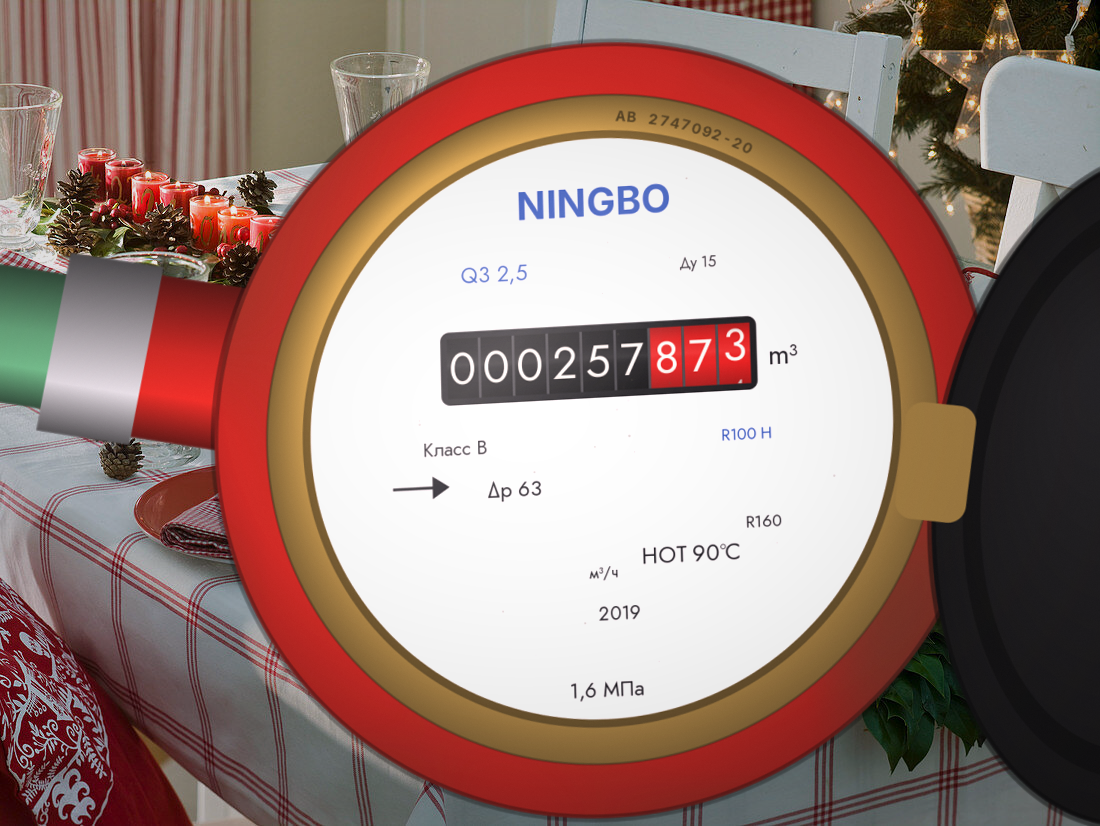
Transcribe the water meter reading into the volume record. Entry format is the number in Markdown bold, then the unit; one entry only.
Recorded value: **257.873** m³
